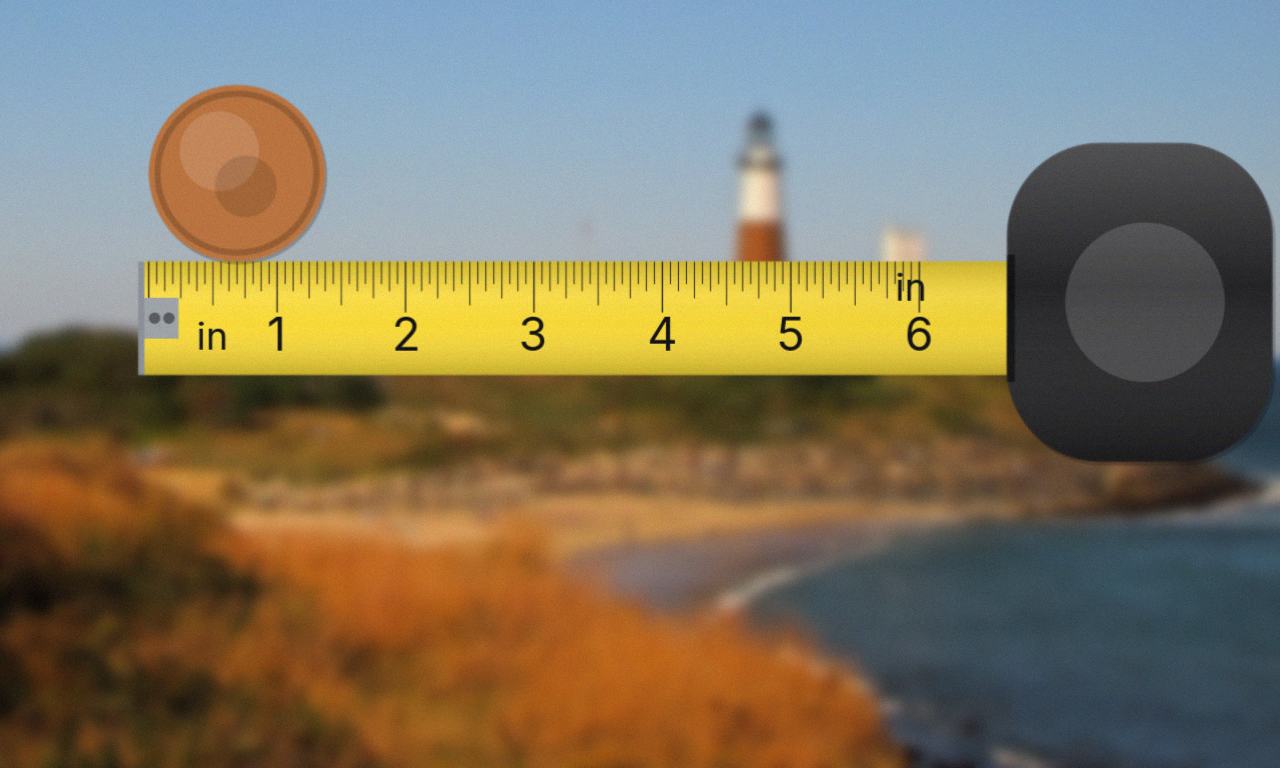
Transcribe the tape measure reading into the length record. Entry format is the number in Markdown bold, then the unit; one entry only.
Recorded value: **1.375** in
